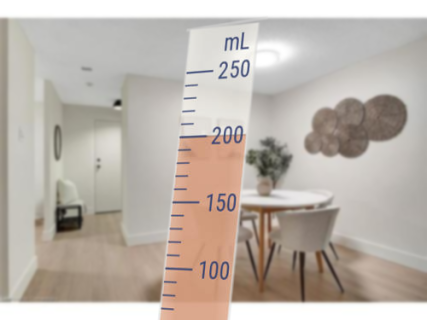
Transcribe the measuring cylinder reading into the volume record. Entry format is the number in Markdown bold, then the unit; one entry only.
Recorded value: **200** mL
